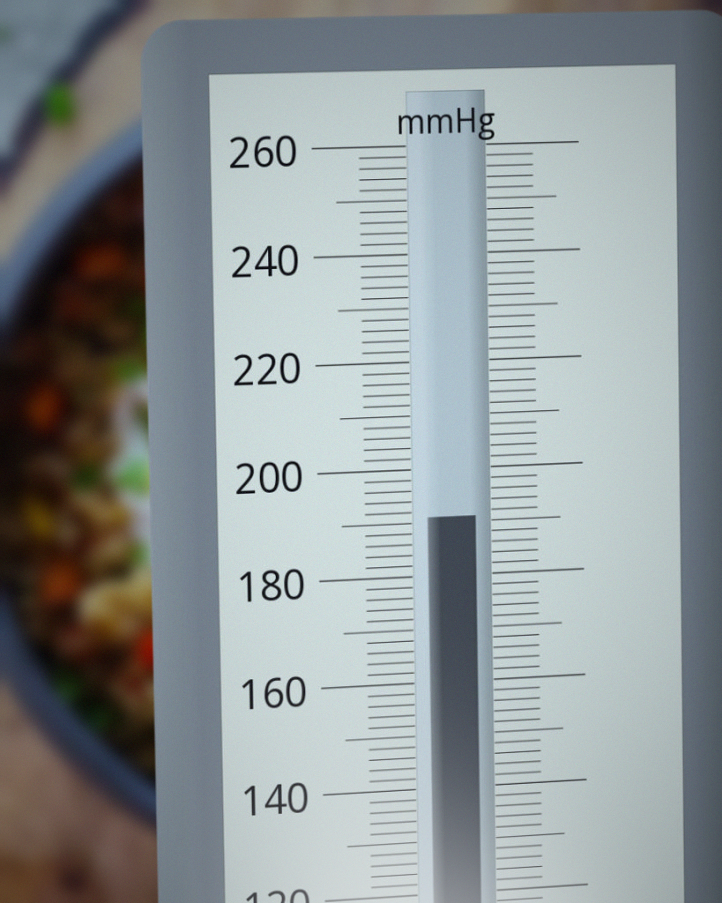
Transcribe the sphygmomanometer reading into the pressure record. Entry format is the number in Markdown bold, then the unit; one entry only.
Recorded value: **191** mmHg
